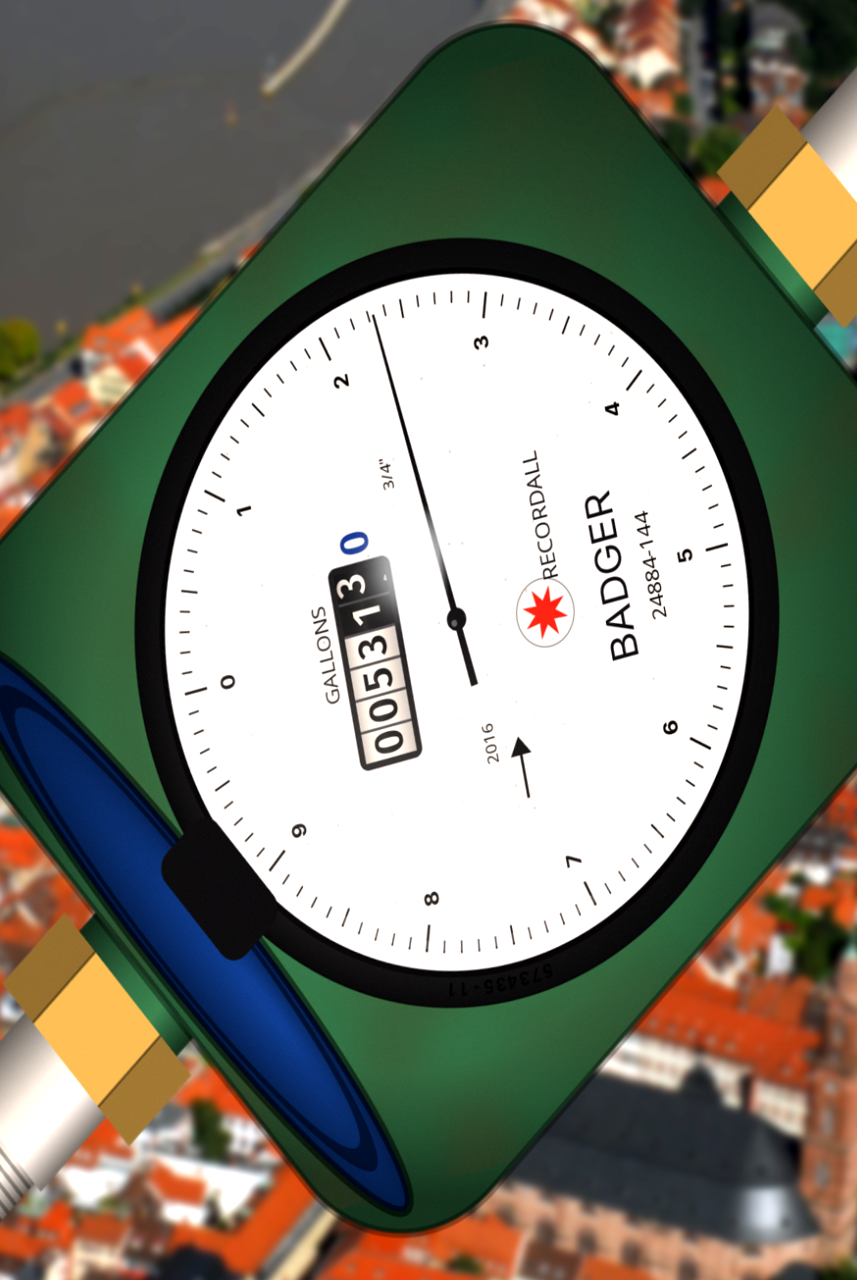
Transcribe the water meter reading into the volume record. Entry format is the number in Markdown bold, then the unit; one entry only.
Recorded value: **53132.3** gal
